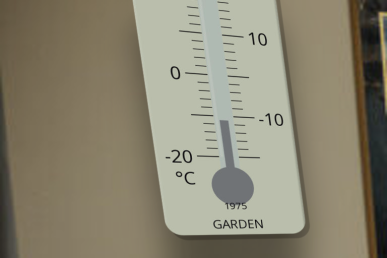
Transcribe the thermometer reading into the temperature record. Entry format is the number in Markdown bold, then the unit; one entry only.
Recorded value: **-11** °C
